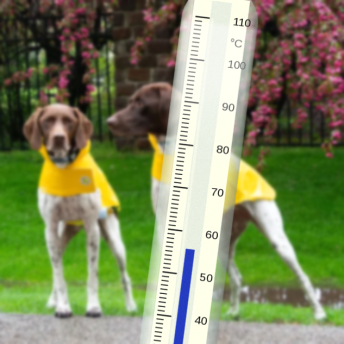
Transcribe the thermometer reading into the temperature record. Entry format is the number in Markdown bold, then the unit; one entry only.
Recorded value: **56** °C
